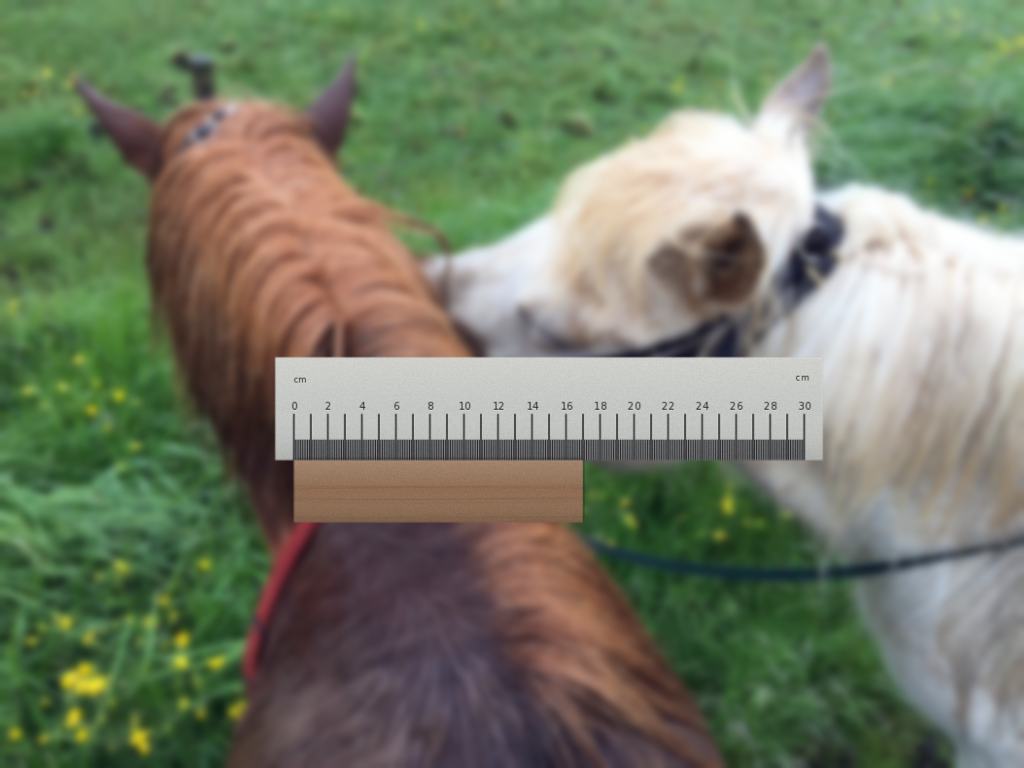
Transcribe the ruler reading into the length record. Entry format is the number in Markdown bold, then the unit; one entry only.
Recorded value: **17** cm
